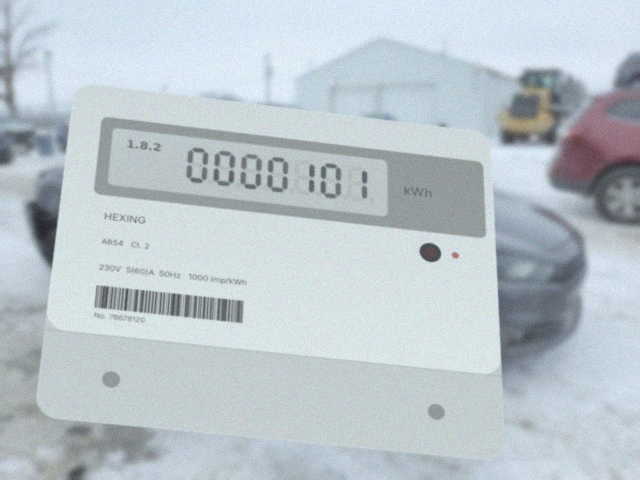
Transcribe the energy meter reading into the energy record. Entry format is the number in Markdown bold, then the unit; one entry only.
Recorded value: **101** kWh
